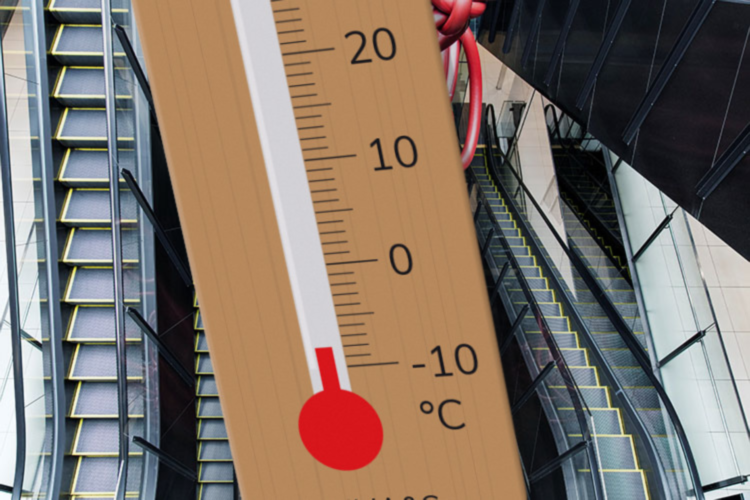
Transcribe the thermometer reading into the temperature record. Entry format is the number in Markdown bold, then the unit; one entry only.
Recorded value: **-8** °C
